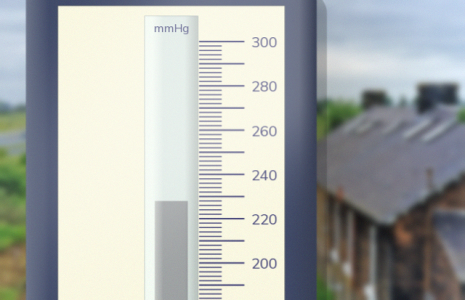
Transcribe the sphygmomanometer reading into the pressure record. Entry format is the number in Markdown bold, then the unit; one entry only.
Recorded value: **228** mmHg
